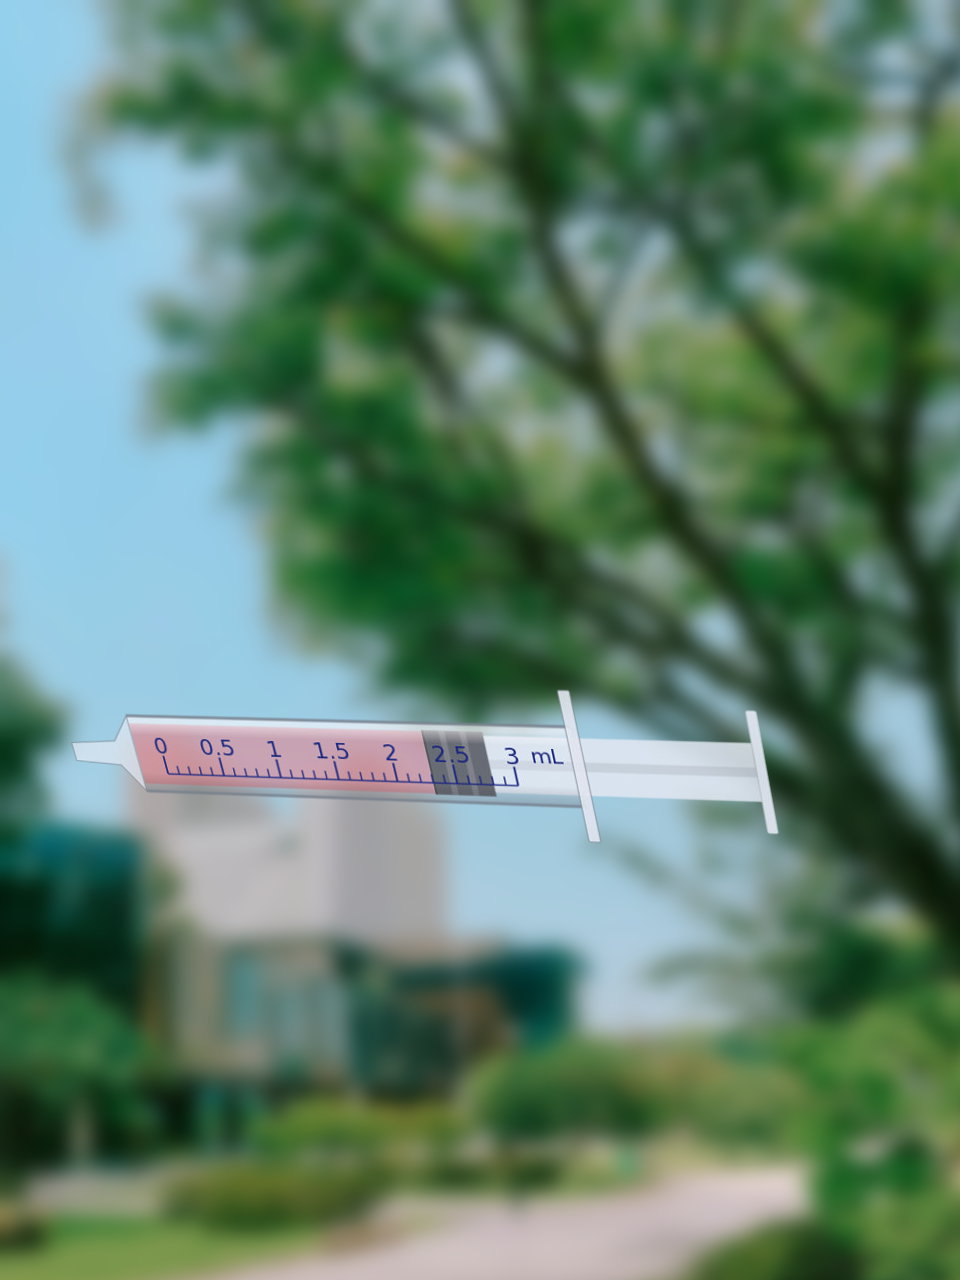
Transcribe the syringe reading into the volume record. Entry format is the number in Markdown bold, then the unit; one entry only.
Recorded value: **2.3** mL
